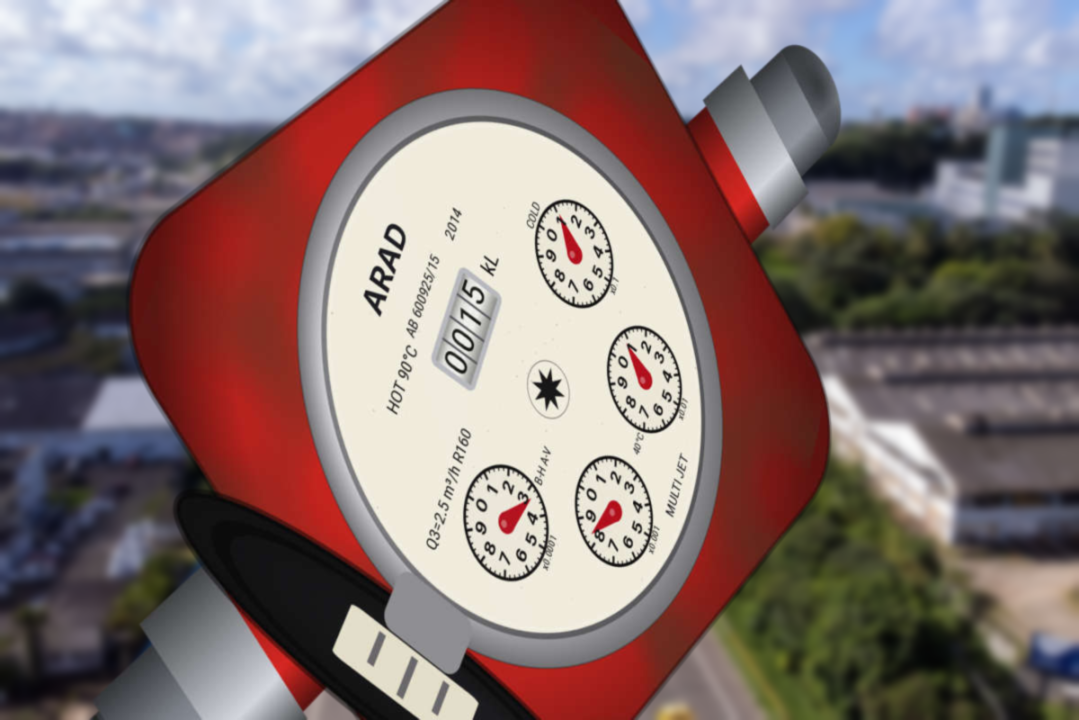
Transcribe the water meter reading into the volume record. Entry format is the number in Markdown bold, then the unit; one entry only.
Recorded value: **15.1083** kL
